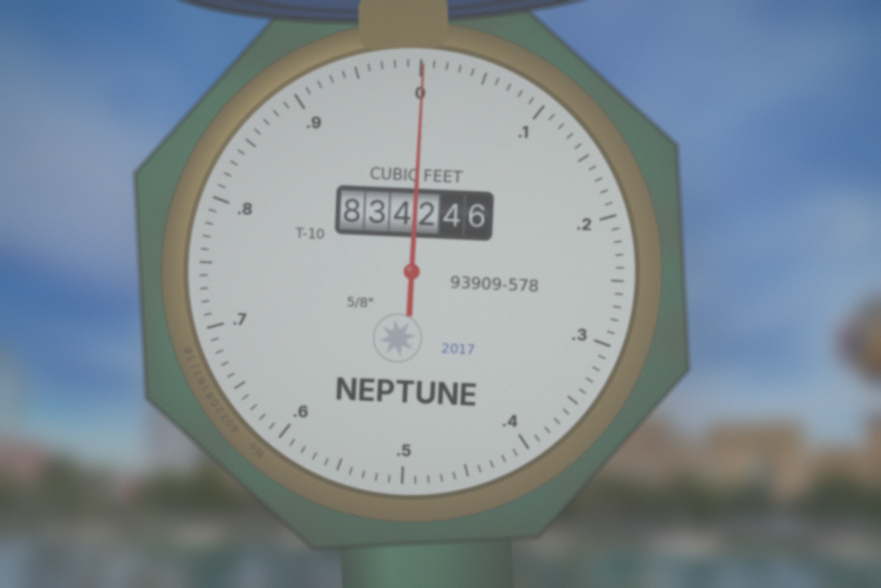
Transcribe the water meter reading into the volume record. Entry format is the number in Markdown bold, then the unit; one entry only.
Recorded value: **834246.00** ft³
